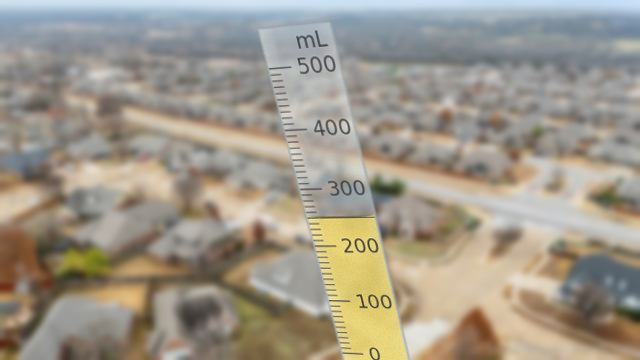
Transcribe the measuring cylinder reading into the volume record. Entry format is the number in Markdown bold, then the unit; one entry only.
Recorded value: **250** mL
